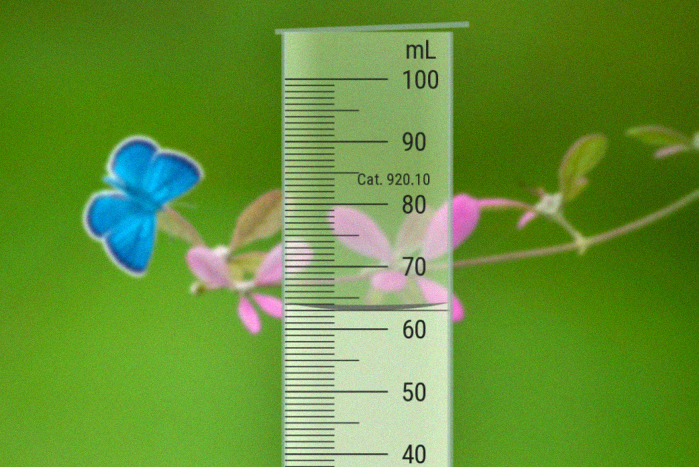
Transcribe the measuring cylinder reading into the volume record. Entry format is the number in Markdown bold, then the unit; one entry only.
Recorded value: **63** mL
